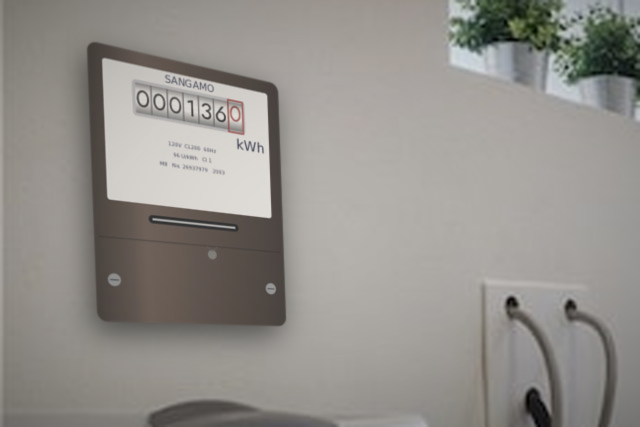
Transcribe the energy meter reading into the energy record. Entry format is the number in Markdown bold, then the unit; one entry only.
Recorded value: **136.0** kWh
